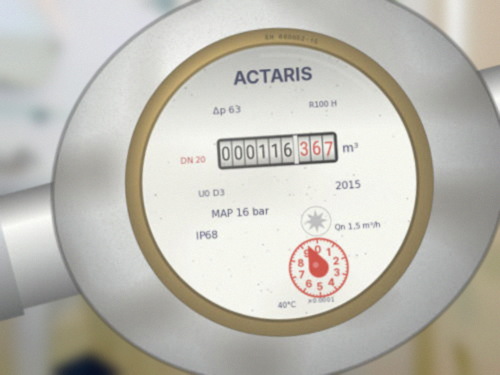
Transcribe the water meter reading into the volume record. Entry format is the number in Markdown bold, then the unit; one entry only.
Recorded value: **116.3669** m³
